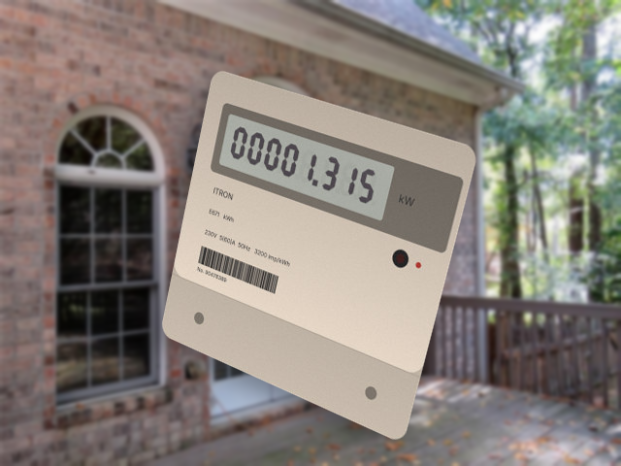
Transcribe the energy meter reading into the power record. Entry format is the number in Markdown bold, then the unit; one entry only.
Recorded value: **1.315** kW
